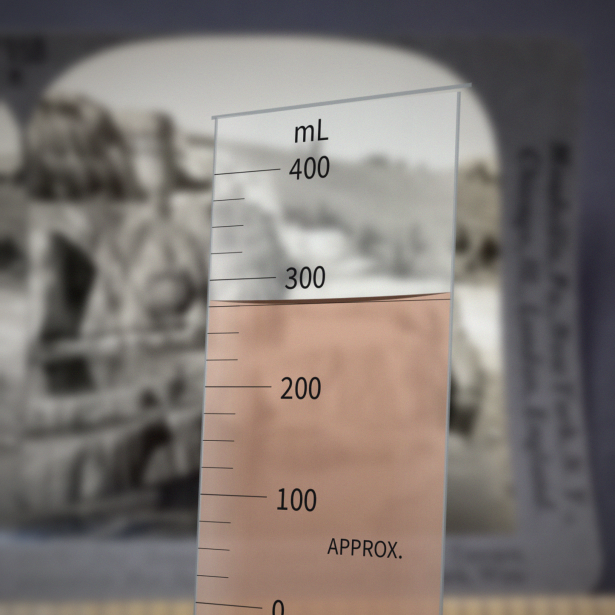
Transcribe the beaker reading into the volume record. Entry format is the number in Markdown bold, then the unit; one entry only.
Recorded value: **275** mL
